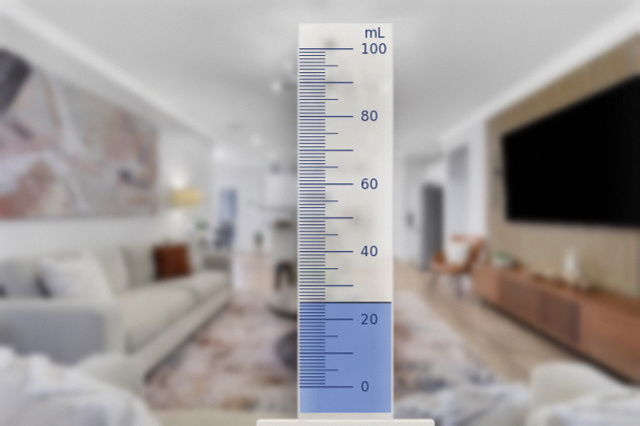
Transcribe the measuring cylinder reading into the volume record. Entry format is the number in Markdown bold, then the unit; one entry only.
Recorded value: **25** mL
